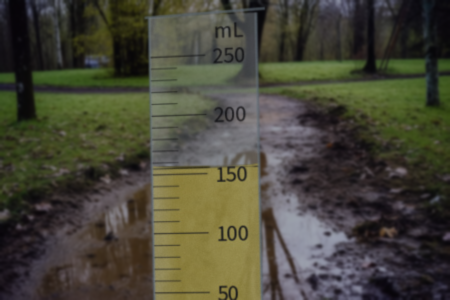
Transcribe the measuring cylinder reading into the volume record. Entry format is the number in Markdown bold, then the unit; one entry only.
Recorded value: **155** mL
